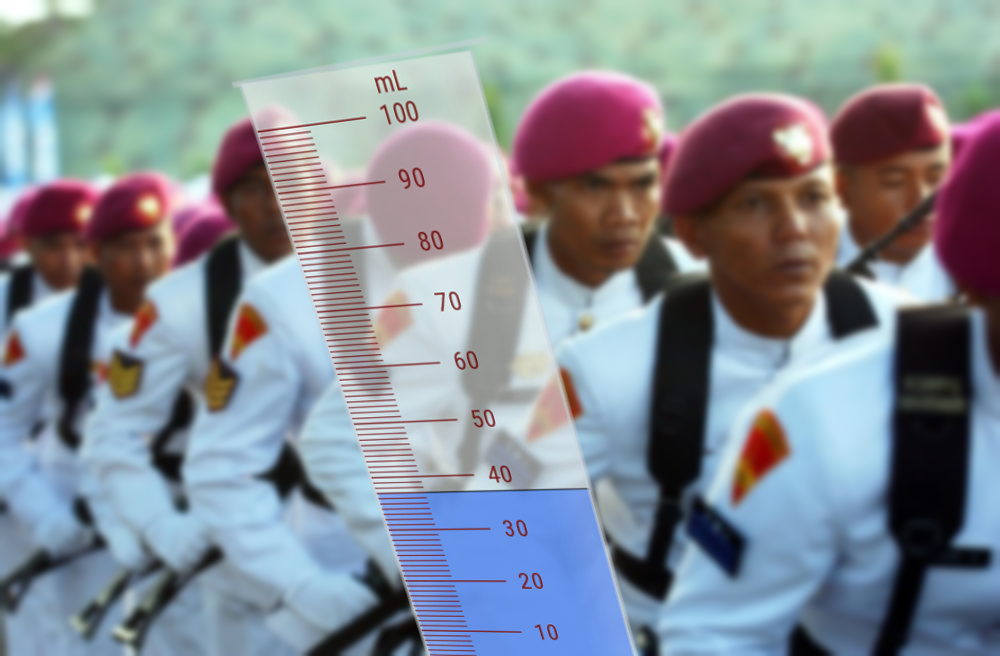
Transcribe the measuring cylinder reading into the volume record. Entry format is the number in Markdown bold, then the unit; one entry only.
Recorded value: **37** mL
